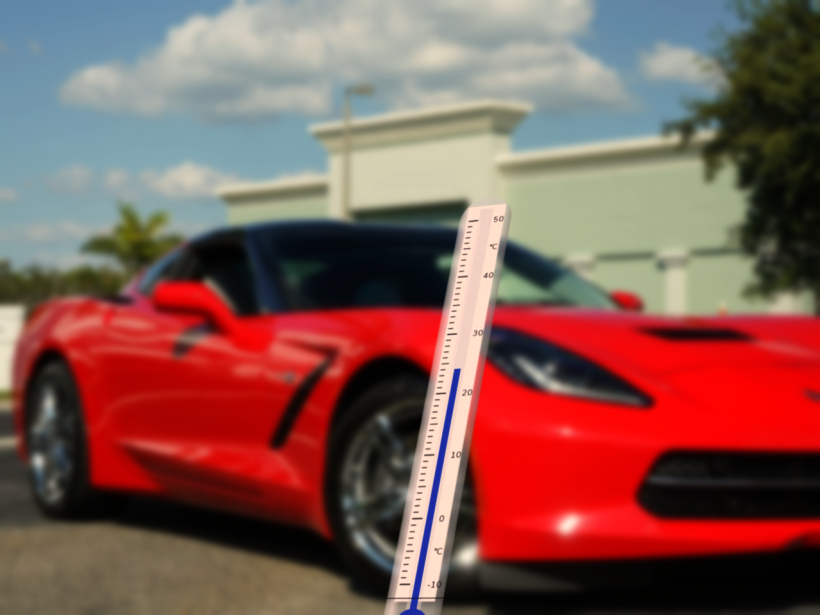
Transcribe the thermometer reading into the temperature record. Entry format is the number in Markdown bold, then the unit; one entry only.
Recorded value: **24** °C
